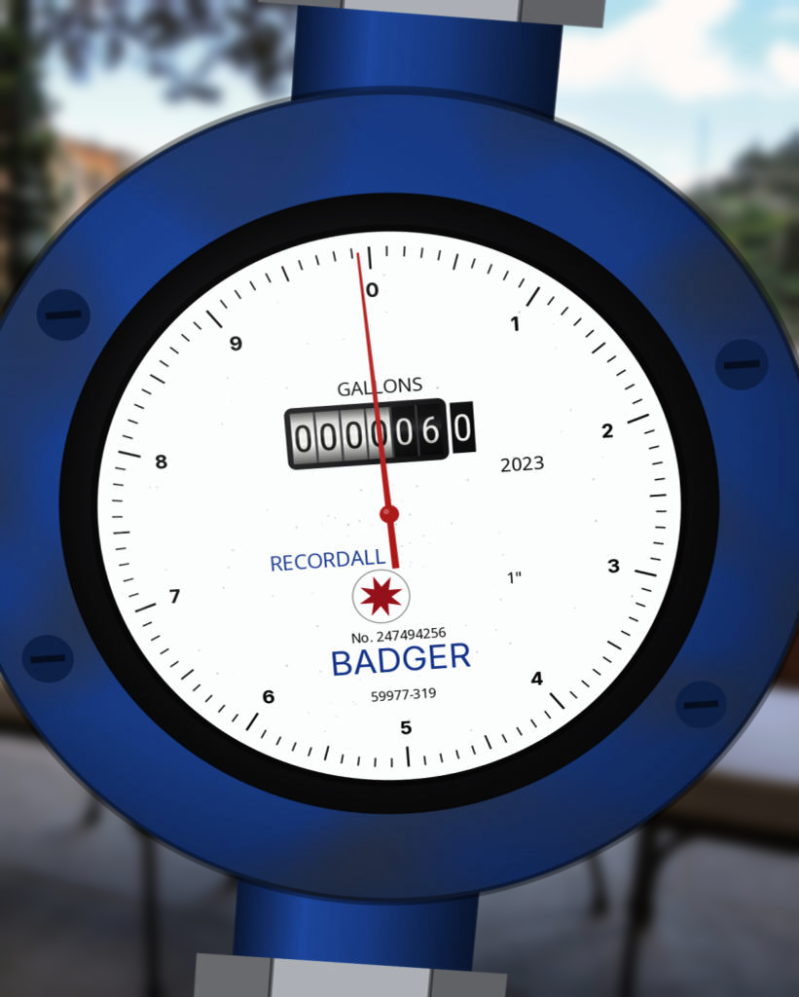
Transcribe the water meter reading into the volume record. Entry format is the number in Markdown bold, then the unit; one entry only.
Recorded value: **59.9** gal
